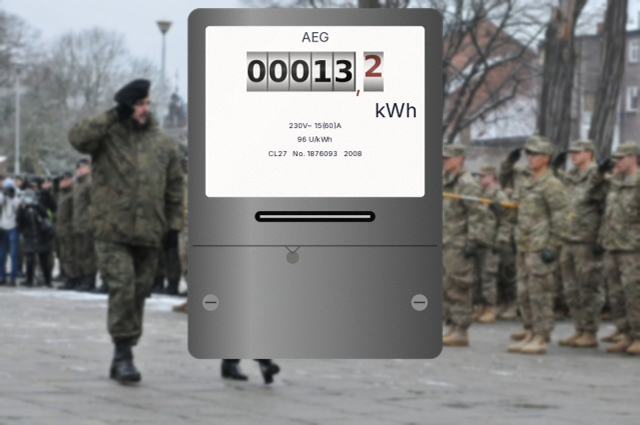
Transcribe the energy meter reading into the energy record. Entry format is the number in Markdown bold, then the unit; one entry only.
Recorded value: **13.2** kWh
